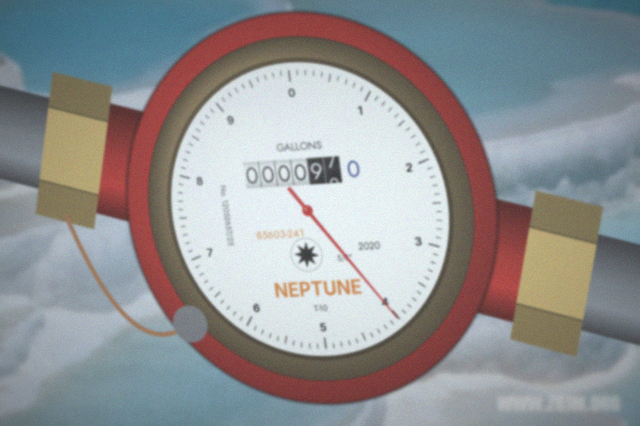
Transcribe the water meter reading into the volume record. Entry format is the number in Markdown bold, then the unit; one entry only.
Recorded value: **974.0** gal
